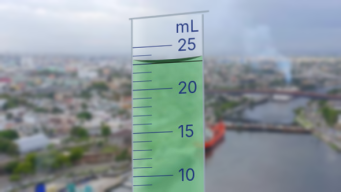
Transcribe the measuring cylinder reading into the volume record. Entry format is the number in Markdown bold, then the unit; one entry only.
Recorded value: **23** mL
